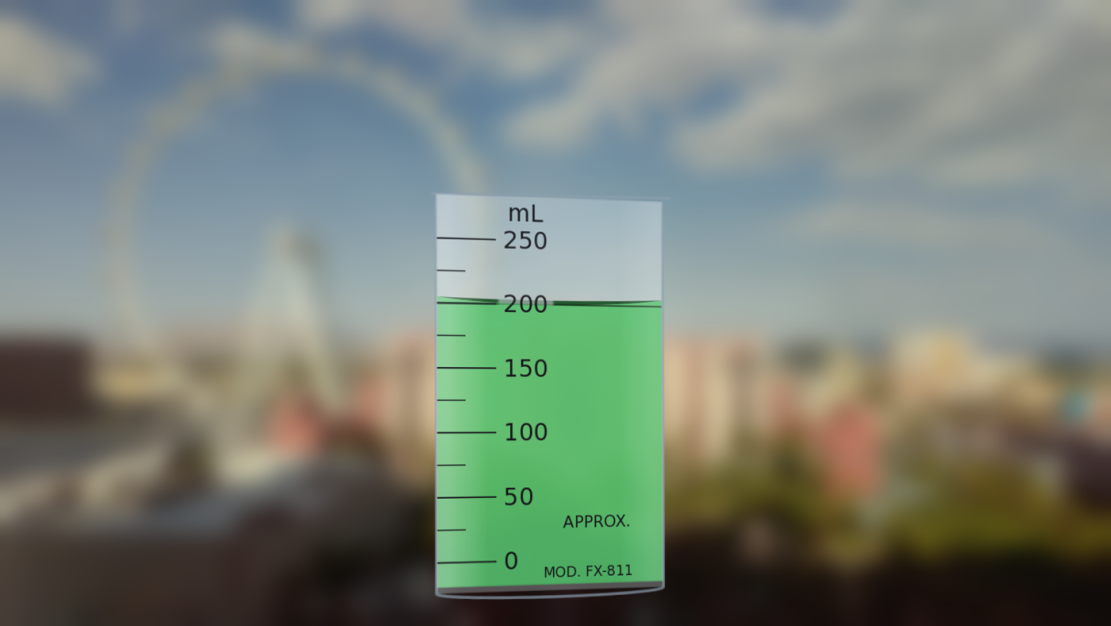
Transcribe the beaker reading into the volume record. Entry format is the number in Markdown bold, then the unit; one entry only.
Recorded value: **200** mL
